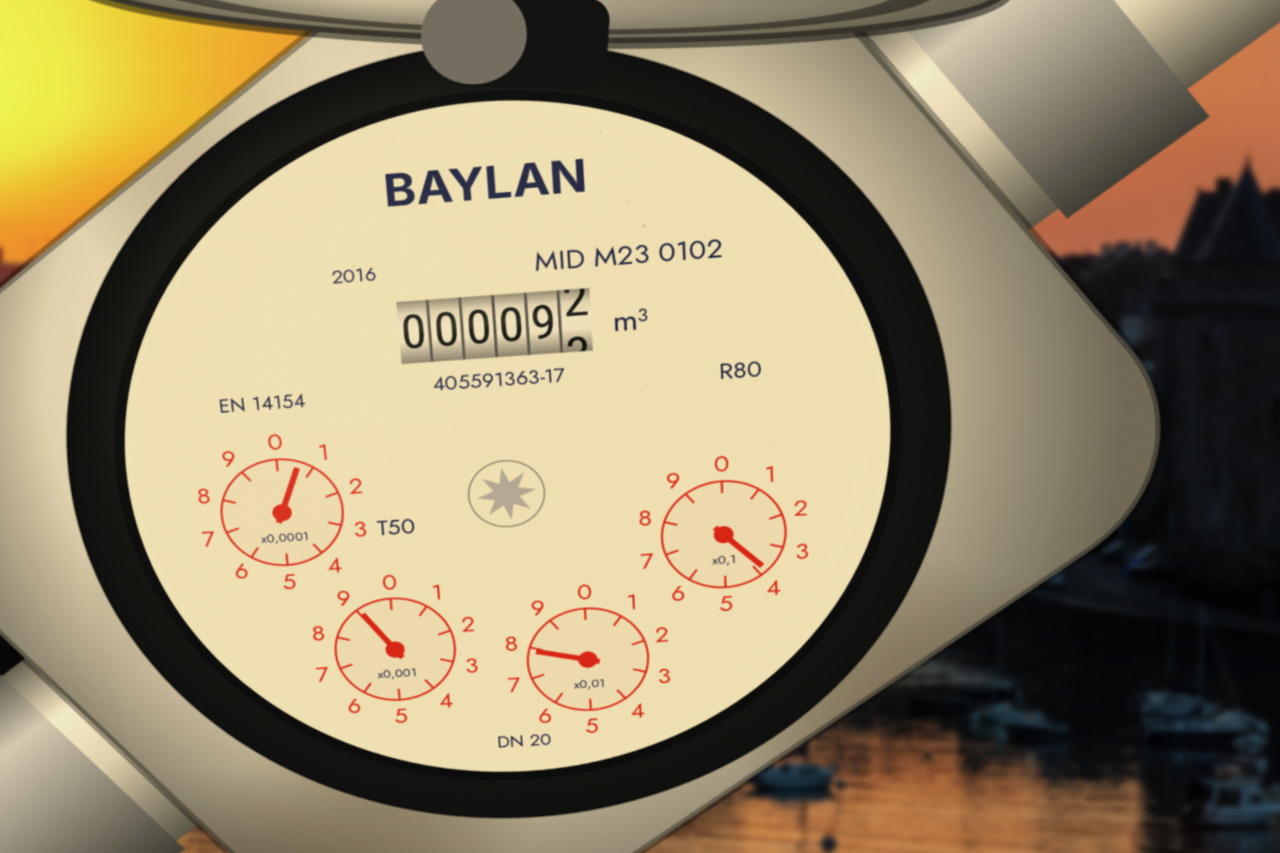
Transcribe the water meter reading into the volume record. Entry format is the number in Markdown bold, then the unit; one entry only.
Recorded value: **92.3790** m³
